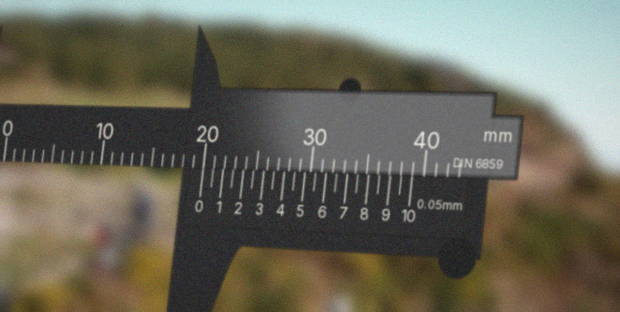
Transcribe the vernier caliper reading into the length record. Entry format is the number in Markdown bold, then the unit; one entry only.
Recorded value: **20.0** mm
